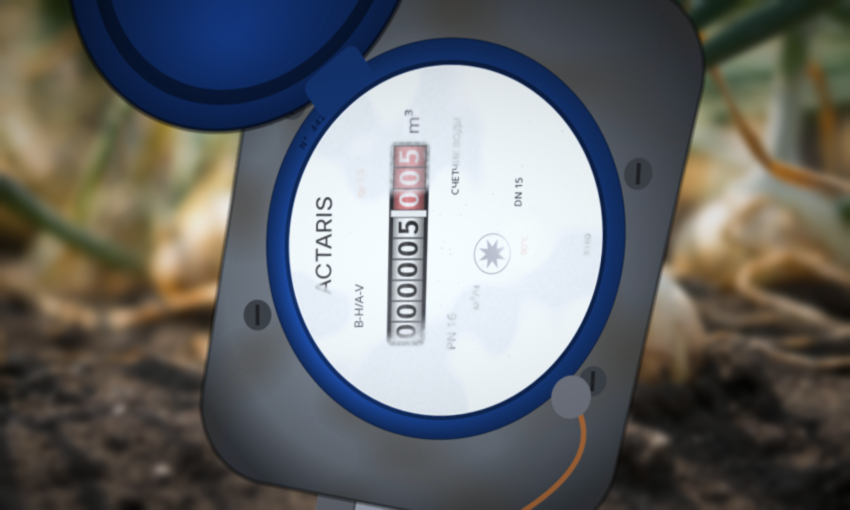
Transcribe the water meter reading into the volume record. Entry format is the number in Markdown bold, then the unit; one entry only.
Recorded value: **5.005** m³
